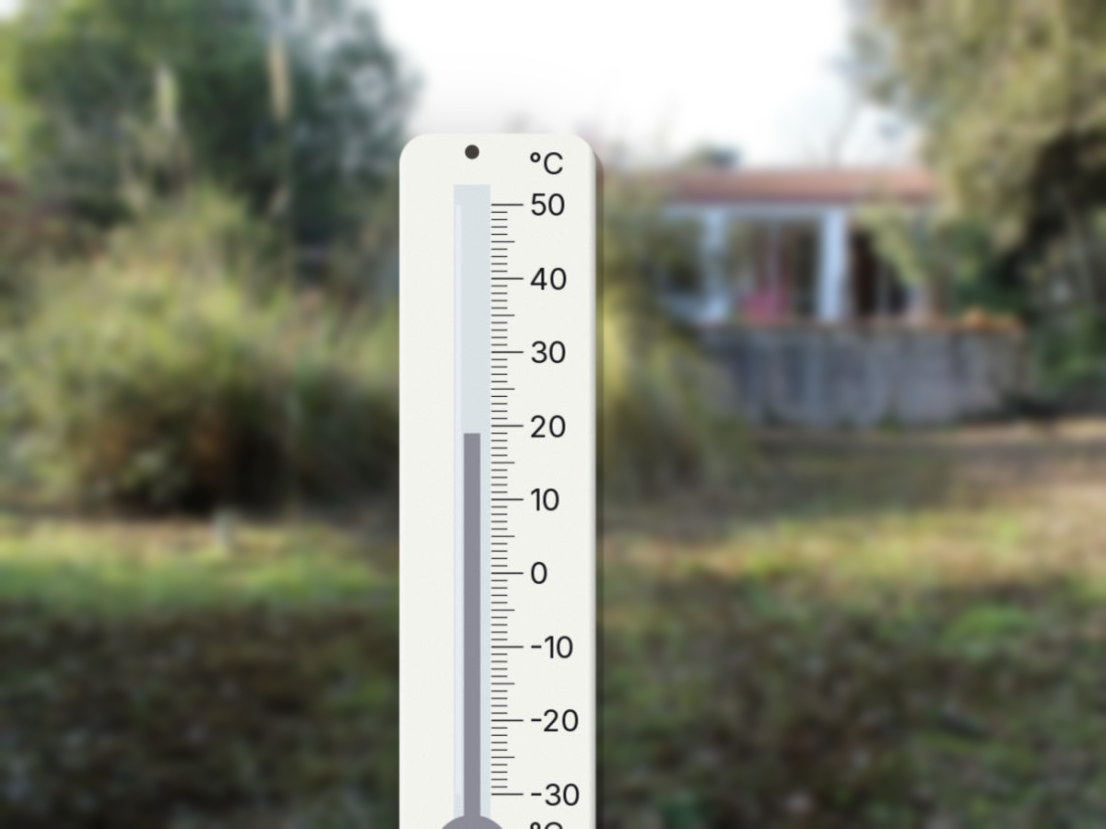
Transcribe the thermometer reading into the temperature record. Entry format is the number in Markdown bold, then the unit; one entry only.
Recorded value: **19** °C
